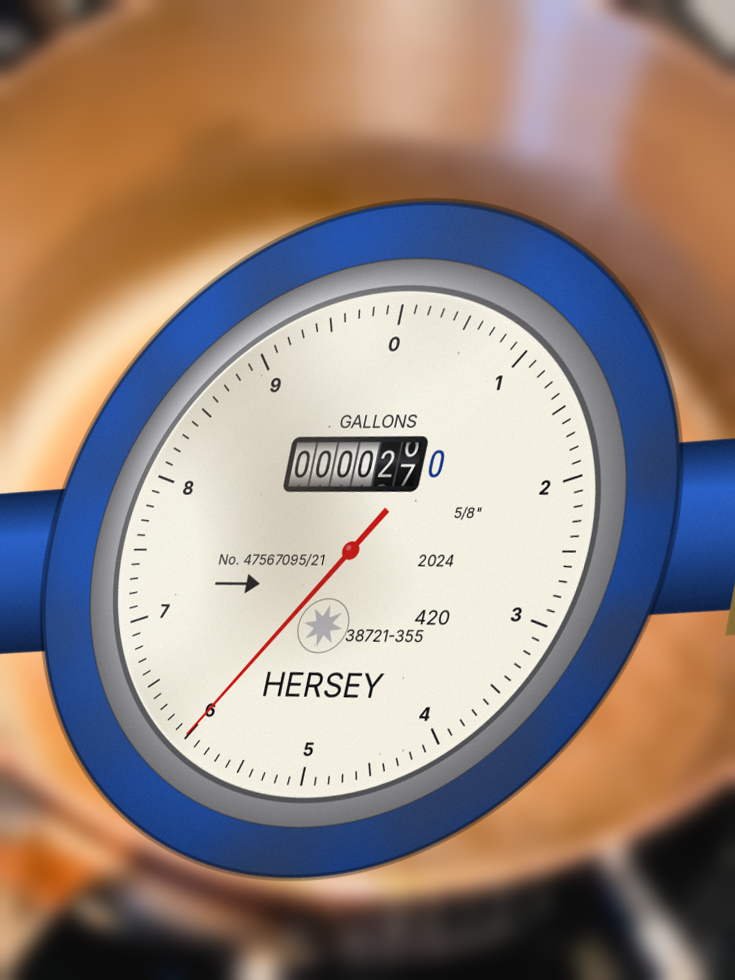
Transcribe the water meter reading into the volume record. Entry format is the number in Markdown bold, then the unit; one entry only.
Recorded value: **266.0** gal
